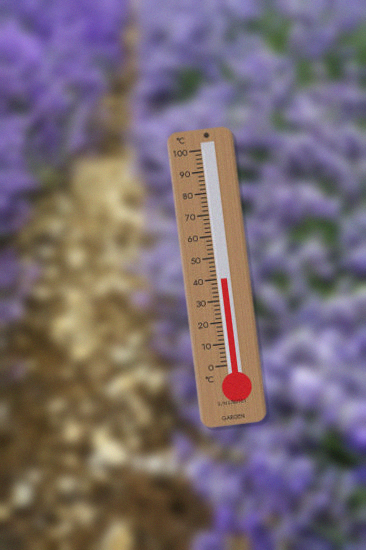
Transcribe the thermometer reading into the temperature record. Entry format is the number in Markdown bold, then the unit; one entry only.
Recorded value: **40** °C
